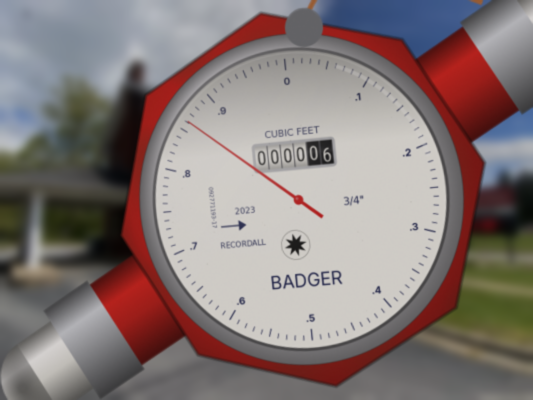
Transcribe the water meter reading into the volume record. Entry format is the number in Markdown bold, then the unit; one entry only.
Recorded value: **5.86** ft³
